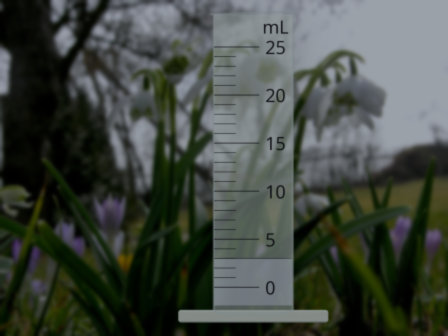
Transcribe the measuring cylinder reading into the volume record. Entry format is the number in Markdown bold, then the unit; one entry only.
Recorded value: **3** mL
